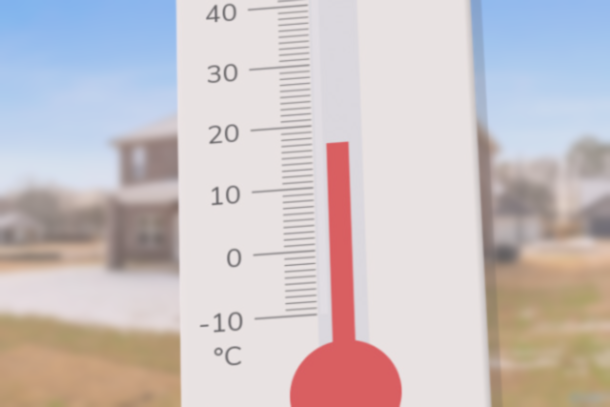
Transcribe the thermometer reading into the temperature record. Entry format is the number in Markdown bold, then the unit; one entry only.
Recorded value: **17** °C
